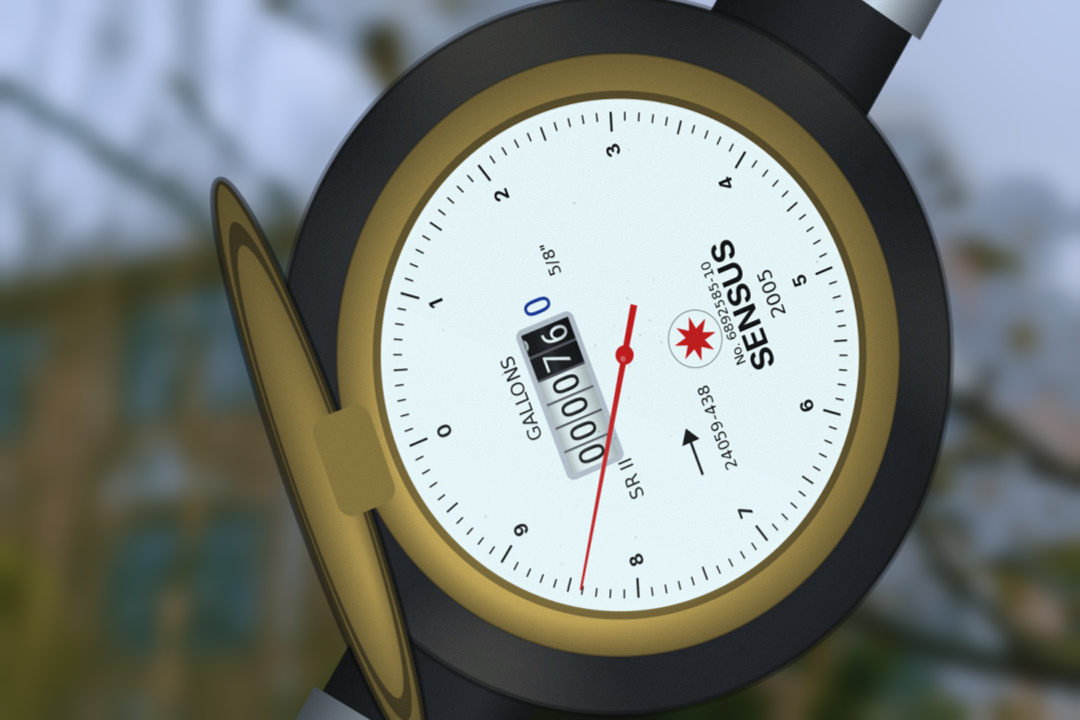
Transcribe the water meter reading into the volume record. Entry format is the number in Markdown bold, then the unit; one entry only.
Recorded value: **758.4** gal
